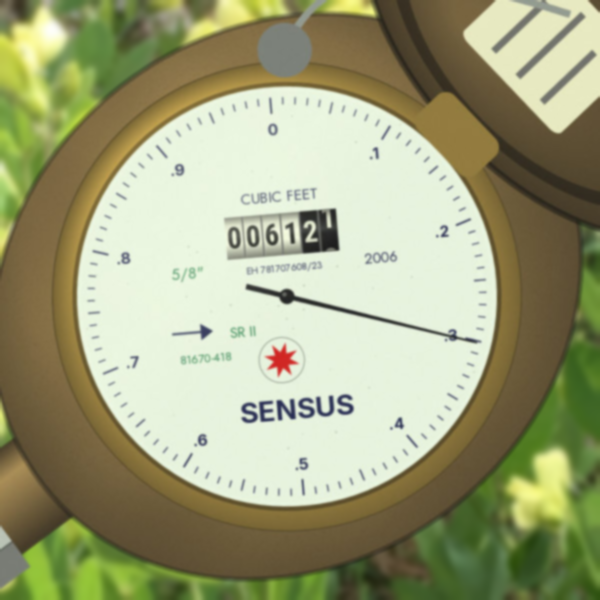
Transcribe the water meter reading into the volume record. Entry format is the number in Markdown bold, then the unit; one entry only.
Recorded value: **6121.30** ft³
